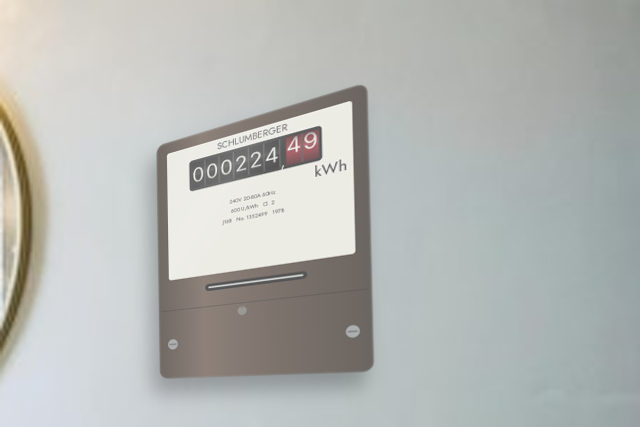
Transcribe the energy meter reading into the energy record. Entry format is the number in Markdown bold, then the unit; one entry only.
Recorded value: **224.49** kWh
